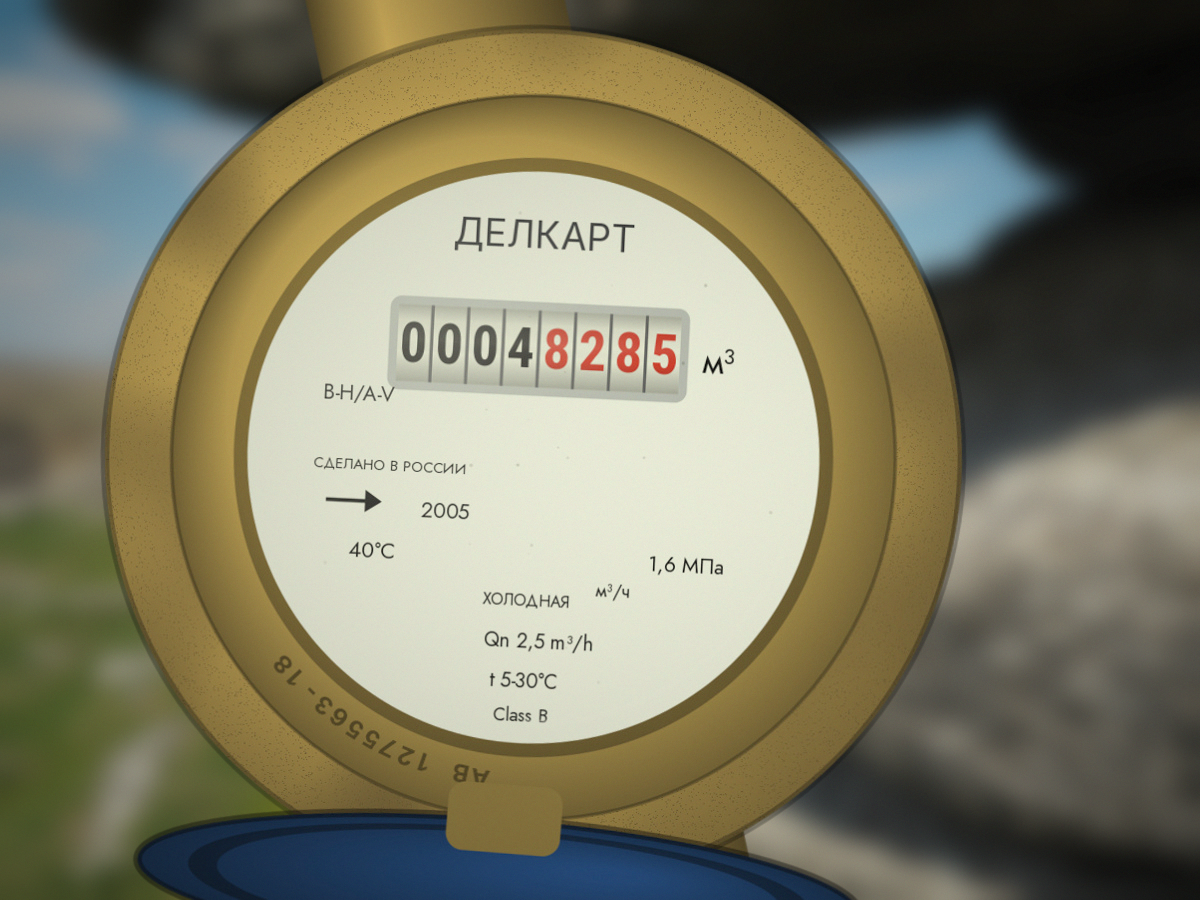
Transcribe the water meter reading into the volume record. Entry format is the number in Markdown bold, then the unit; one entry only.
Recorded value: **4.8285** m³
